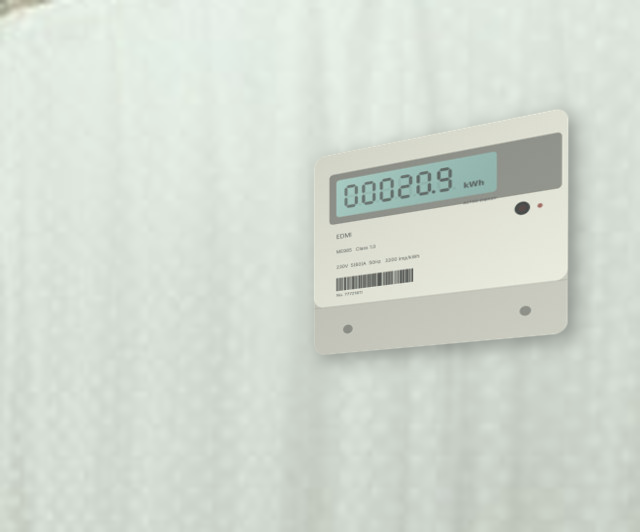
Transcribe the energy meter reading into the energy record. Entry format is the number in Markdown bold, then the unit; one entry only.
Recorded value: **20.9** kWh
